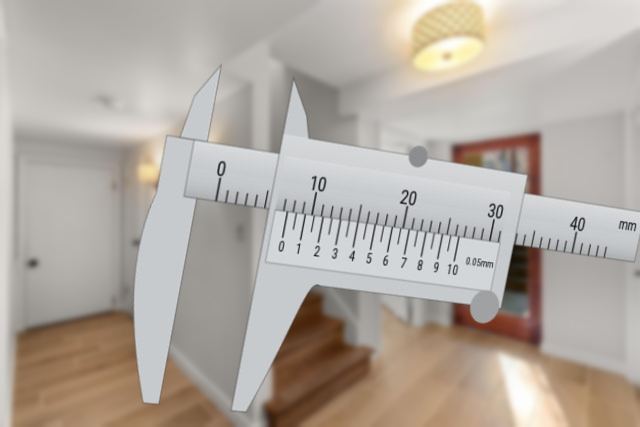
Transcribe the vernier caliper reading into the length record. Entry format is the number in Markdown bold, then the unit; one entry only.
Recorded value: **7.4** mm
